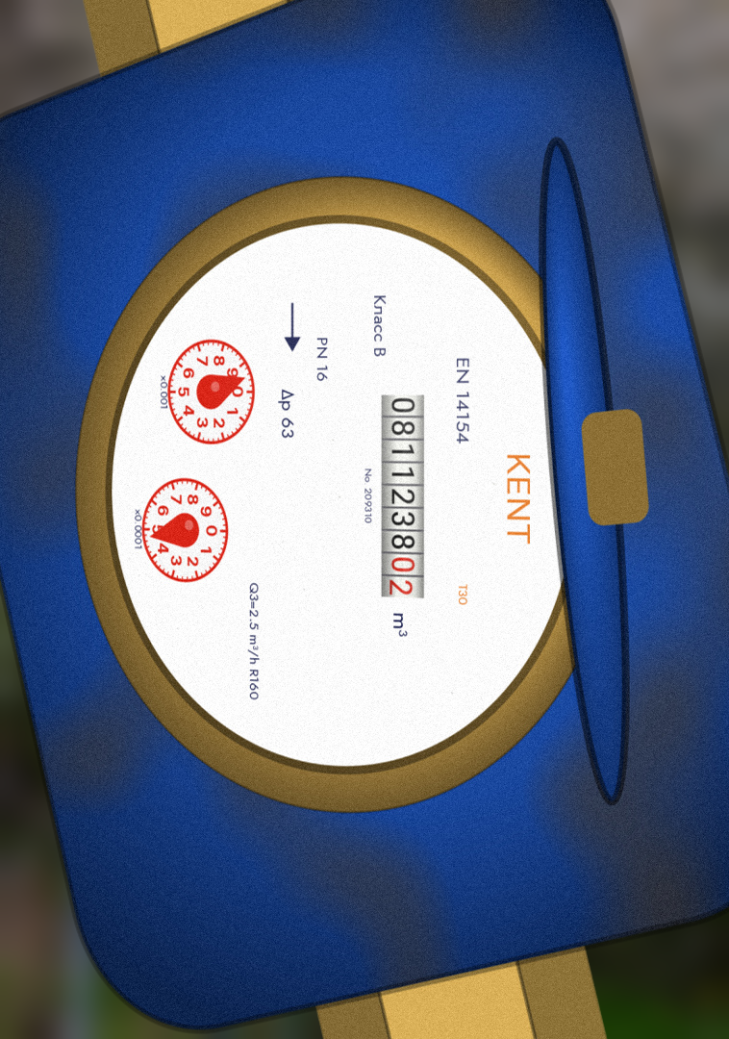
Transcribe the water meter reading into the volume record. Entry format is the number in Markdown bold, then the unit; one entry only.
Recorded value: **811238.0194** m³
